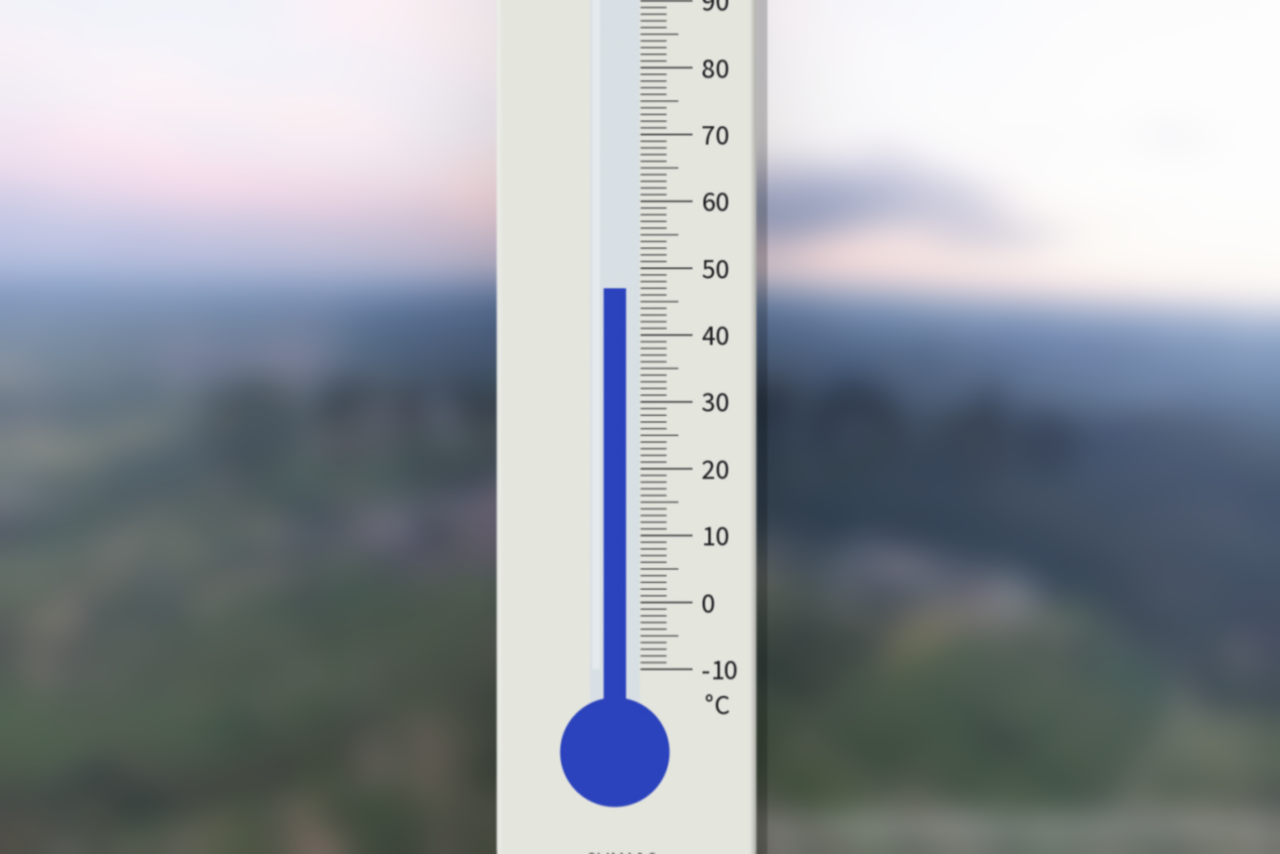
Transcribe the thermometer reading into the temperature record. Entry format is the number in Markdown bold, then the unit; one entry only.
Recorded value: **47** °C
